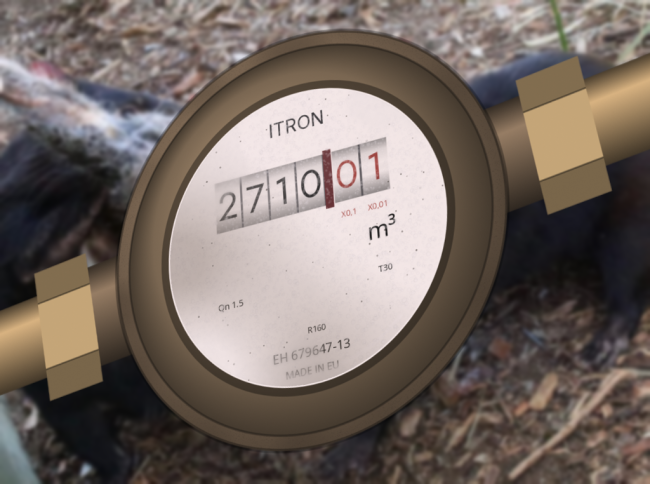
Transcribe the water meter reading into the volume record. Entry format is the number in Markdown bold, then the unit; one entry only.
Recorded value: **2710.01** m³
